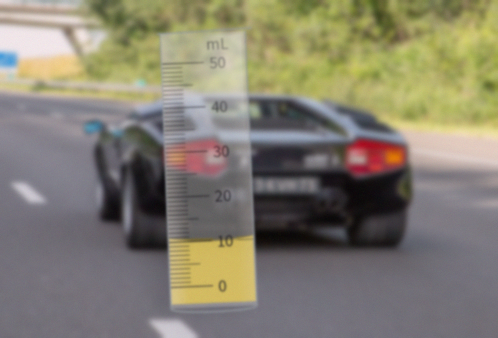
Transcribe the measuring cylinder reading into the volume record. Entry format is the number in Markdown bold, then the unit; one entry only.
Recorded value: **10** mL
